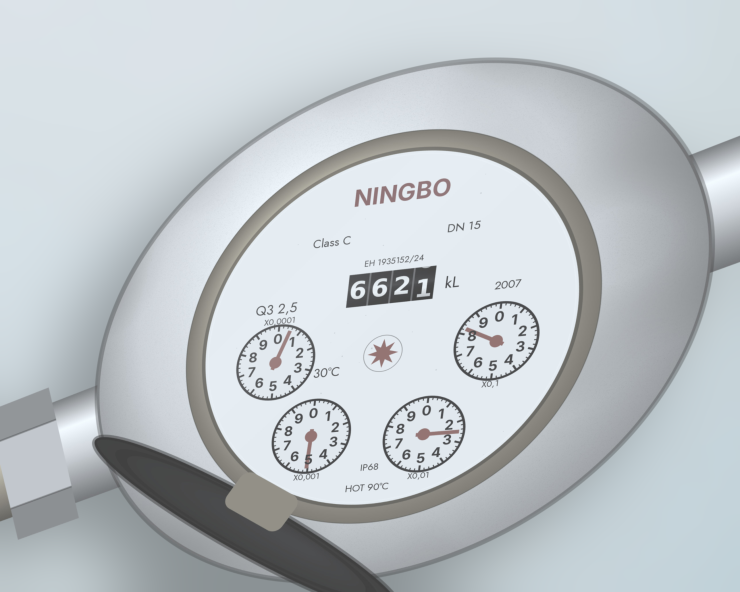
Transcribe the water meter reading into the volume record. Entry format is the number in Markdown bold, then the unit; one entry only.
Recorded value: **6620.8250** kL
